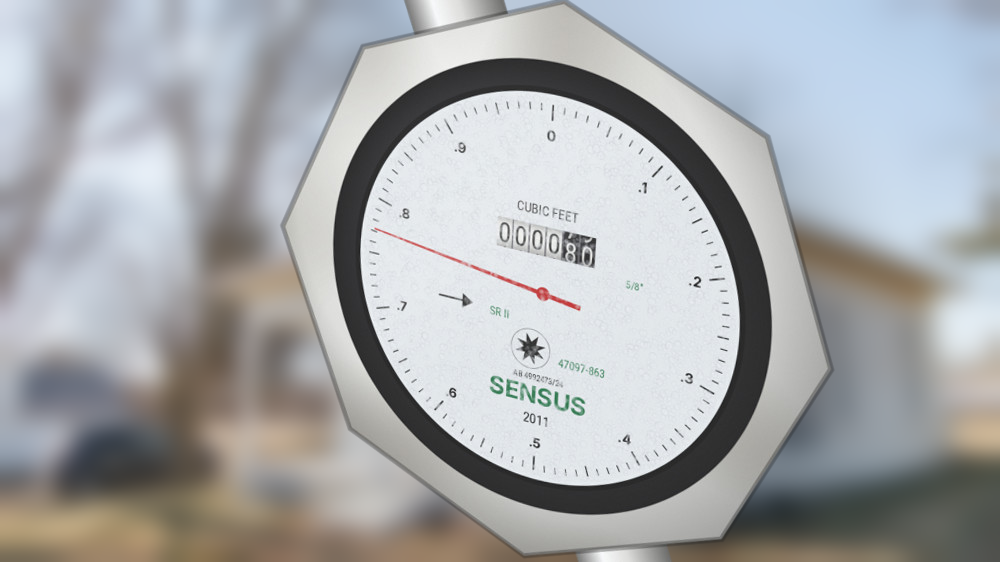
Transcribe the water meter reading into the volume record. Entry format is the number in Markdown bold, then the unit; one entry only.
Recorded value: **79.77** ft³
